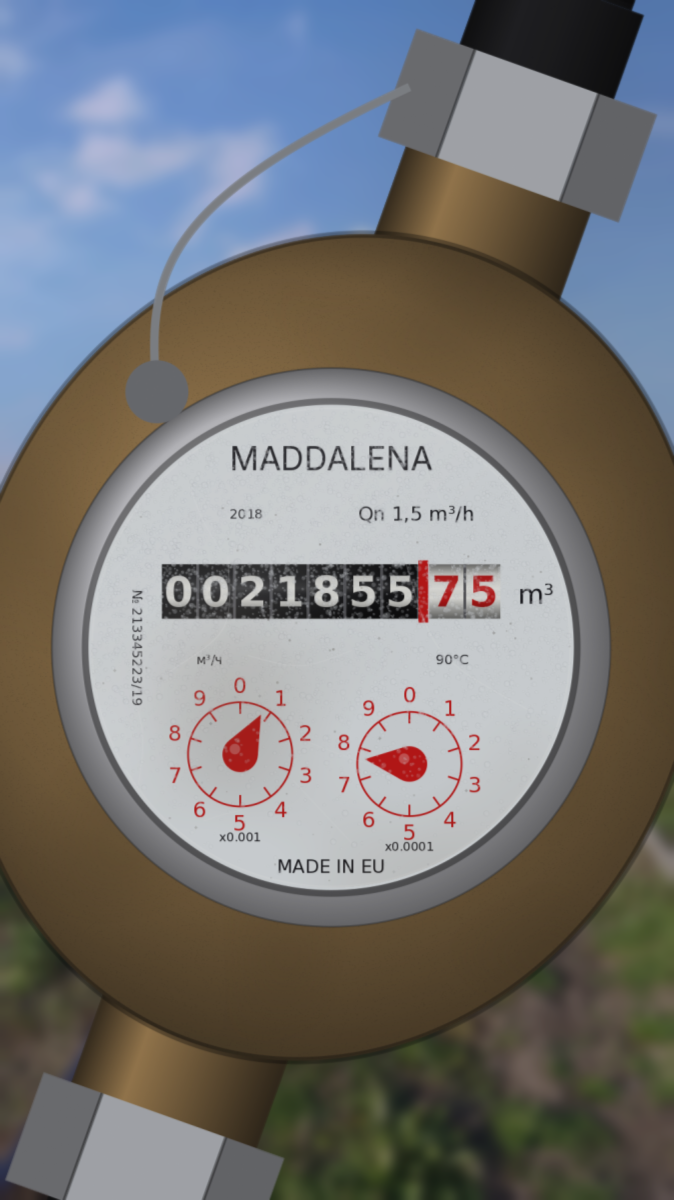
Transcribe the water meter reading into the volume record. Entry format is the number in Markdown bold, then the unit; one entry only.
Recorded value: **21855.7507** m³
